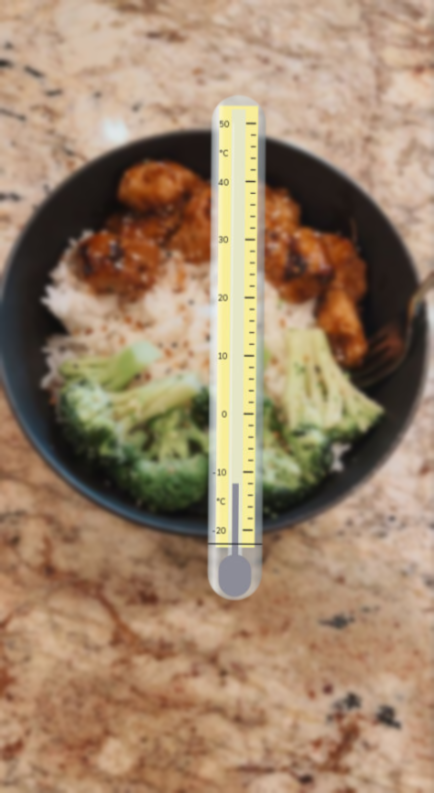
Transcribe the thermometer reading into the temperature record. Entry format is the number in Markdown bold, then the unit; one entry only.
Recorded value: **-12** °C
